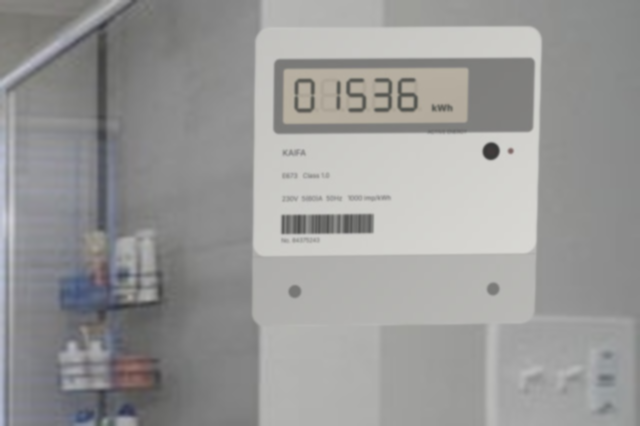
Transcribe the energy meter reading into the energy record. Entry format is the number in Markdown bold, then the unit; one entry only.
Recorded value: **1536** kWh
